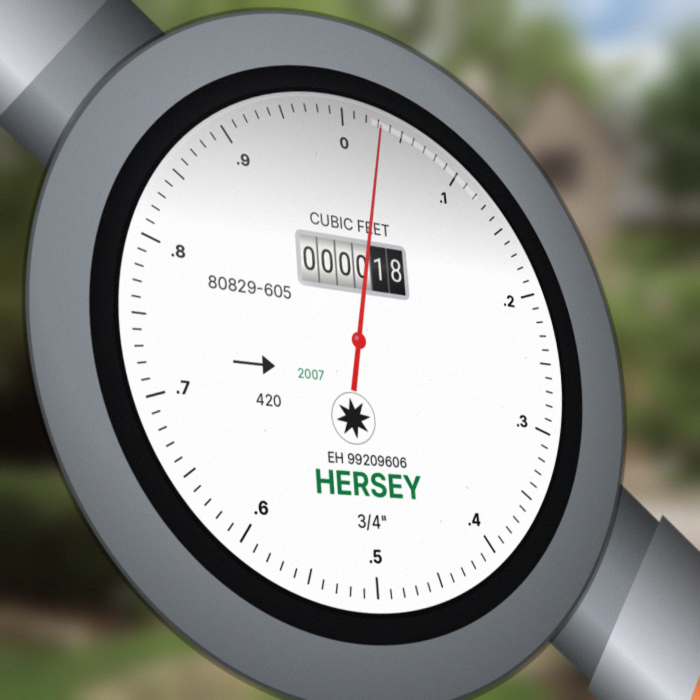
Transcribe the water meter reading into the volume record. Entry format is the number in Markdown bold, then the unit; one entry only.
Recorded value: **18.03** ft³
